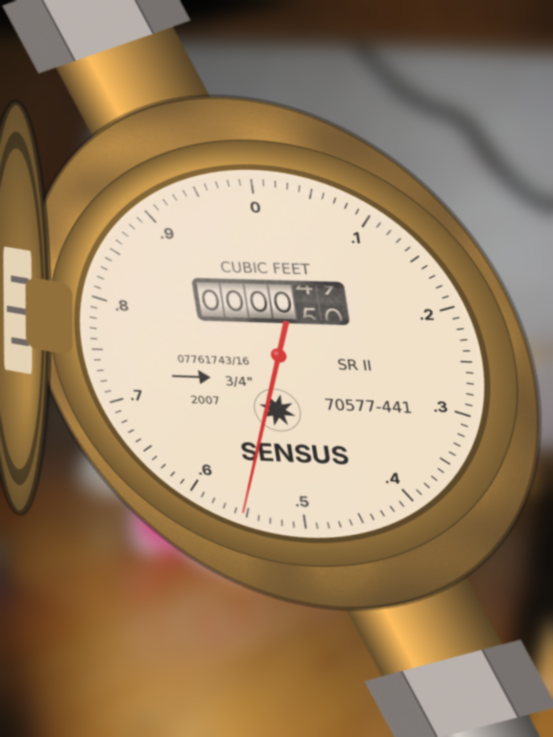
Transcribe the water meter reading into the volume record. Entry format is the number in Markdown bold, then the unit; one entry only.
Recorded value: **49.55** ft³
